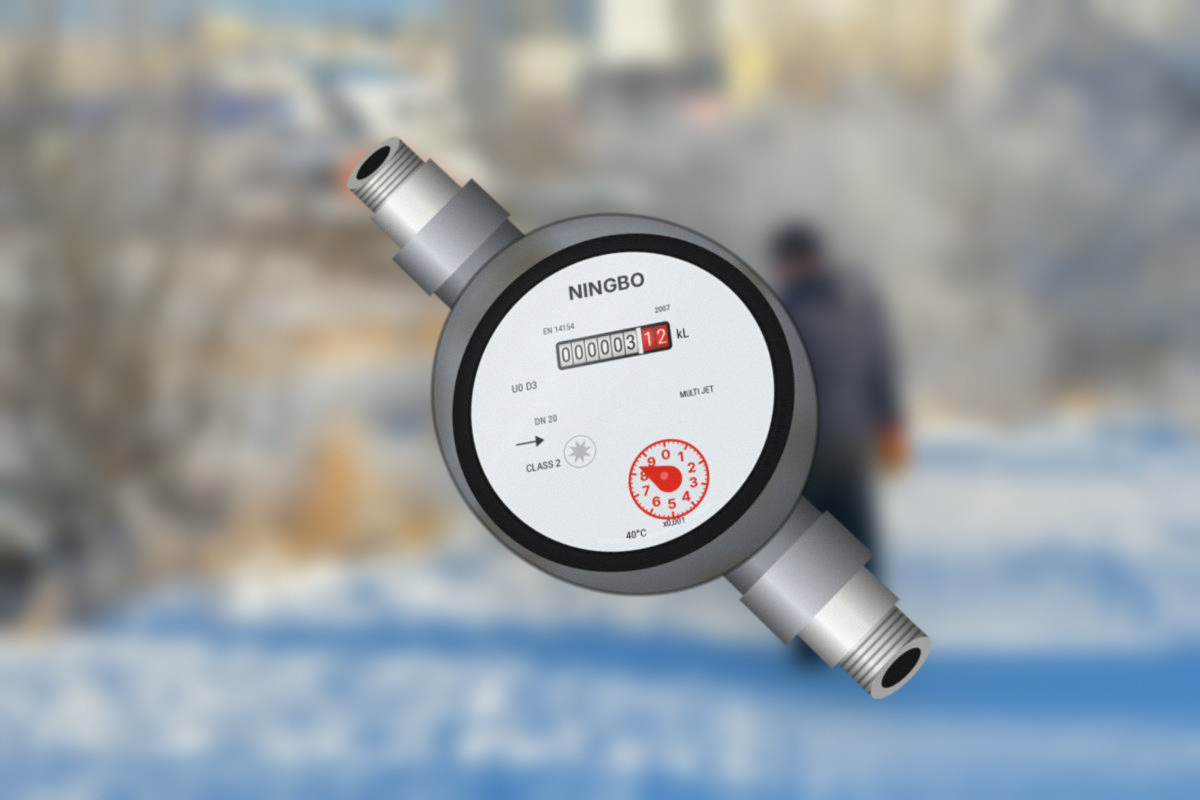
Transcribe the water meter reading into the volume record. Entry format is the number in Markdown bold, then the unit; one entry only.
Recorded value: **3.128** kL
